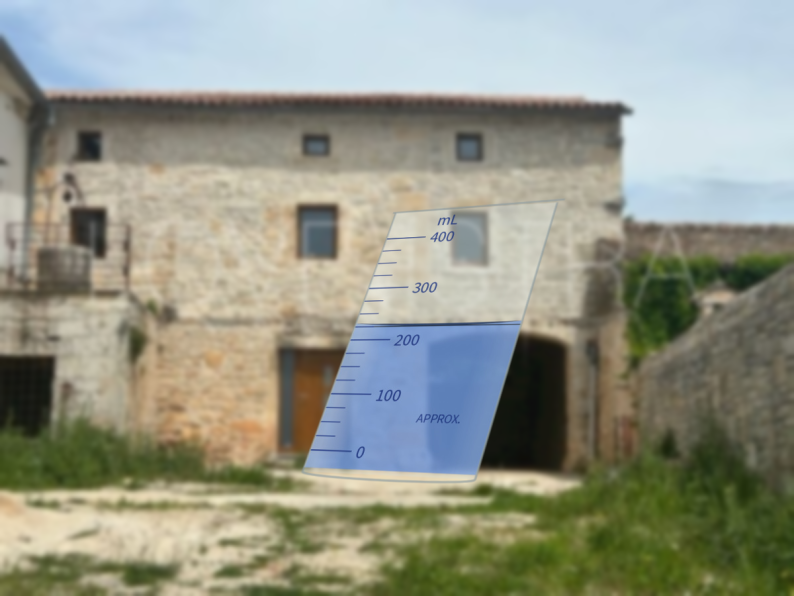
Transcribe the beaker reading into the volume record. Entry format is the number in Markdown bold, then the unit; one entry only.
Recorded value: **225** mL
